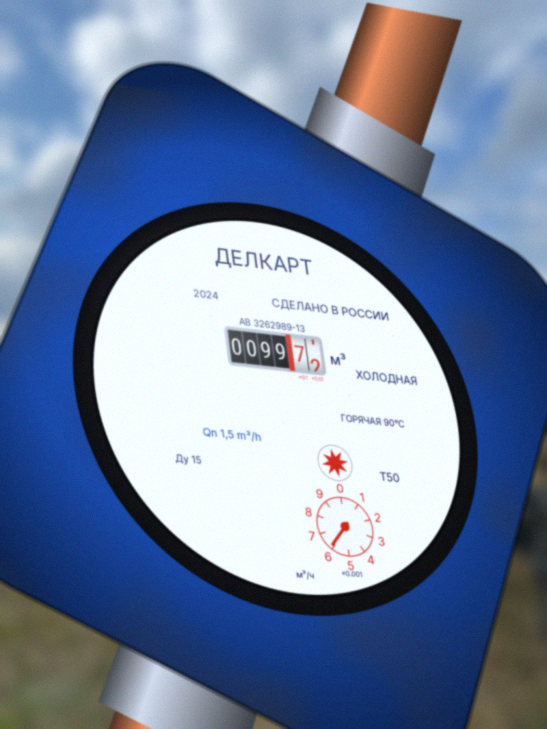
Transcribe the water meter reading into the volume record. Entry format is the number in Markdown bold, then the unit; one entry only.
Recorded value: **99.716** m³
